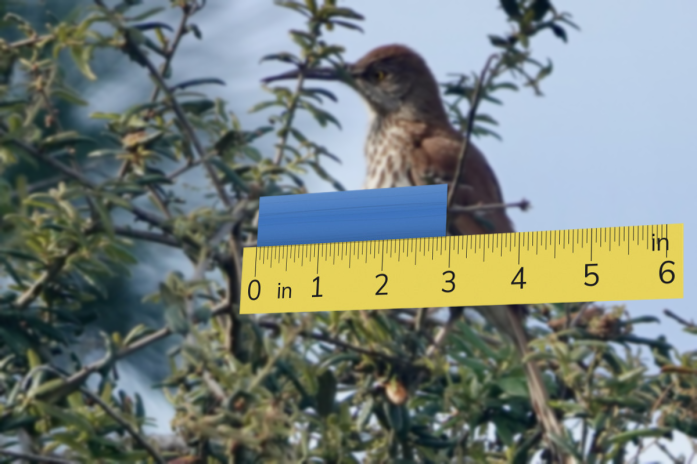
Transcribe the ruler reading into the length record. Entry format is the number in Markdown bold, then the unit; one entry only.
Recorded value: **2.9375** in
